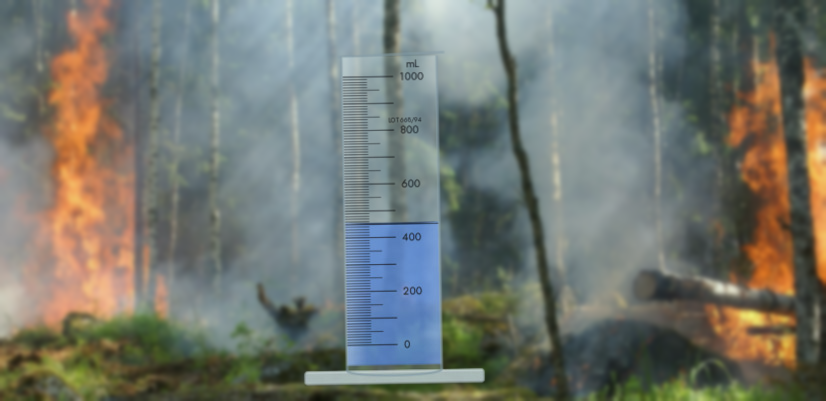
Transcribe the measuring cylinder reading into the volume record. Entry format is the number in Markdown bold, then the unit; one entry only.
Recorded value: **450** mL
